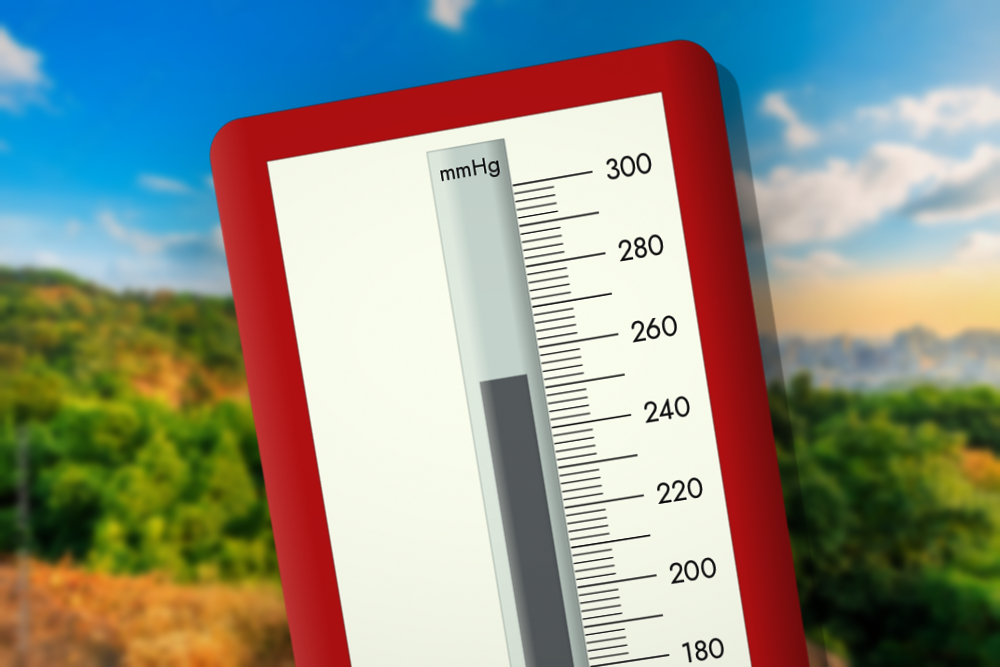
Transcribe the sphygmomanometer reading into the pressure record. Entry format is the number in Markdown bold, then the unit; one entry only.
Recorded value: **254** mmHg
